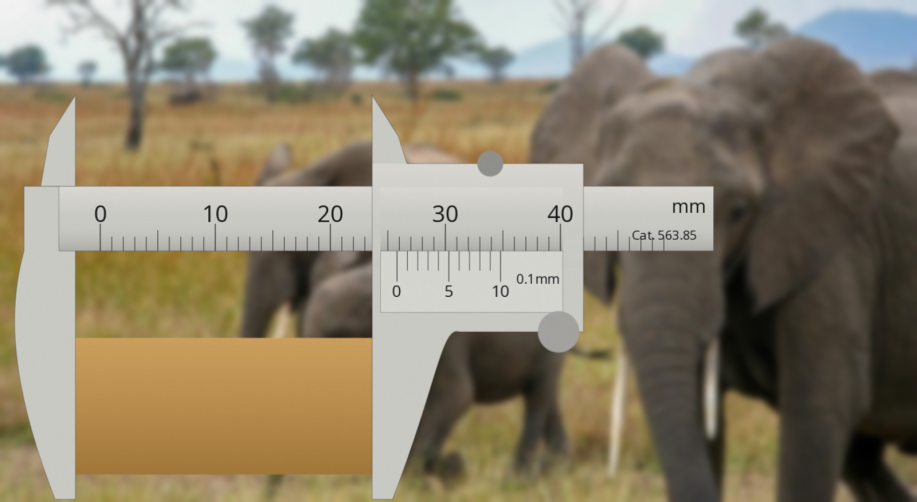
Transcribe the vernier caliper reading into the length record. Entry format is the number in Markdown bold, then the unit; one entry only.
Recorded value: **25.8** mm
